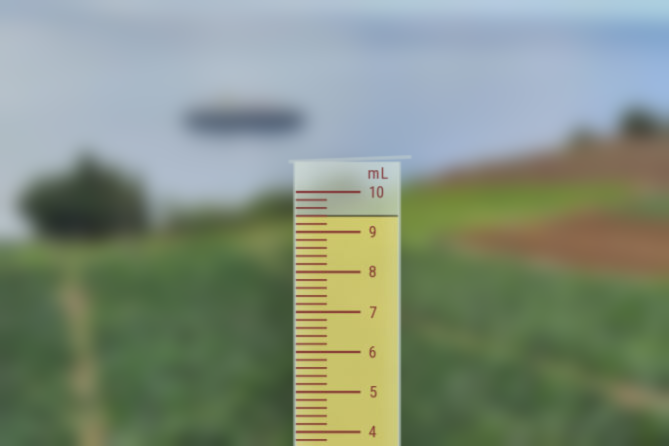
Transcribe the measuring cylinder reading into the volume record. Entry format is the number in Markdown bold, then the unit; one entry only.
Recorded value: **9.4** mL
